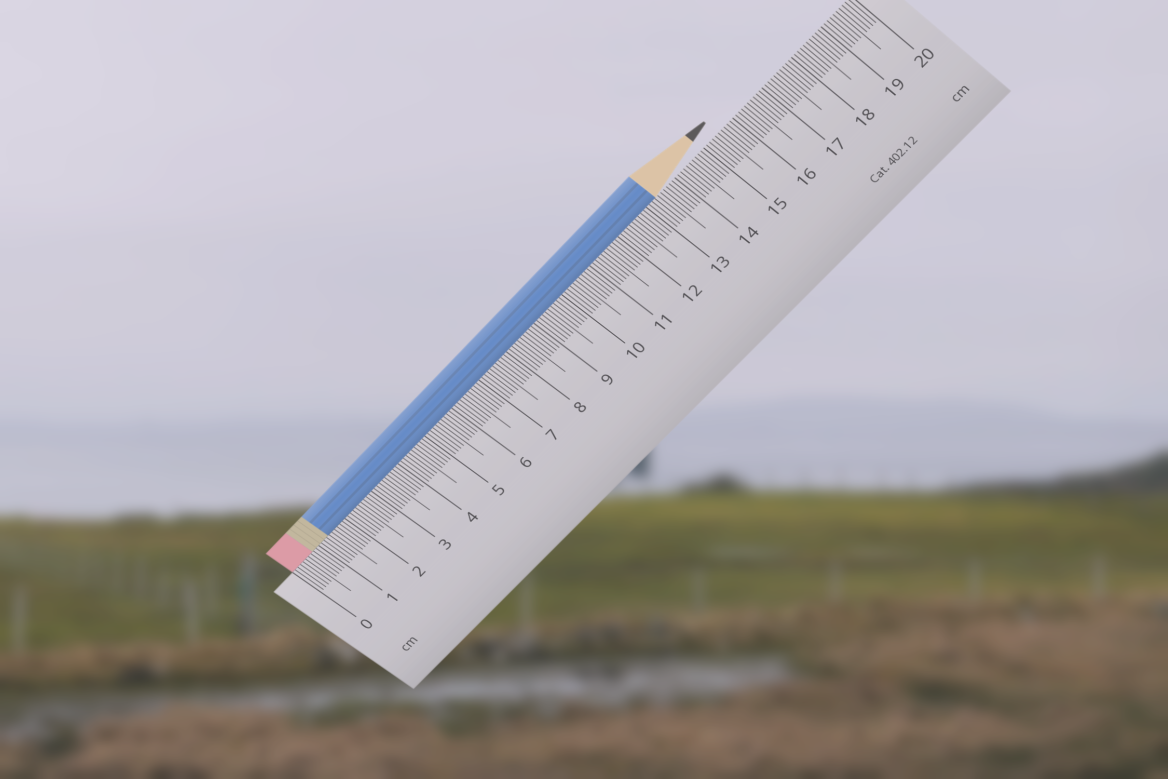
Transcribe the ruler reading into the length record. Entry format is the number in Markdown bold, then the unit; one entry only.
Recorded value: **15.5** cm
